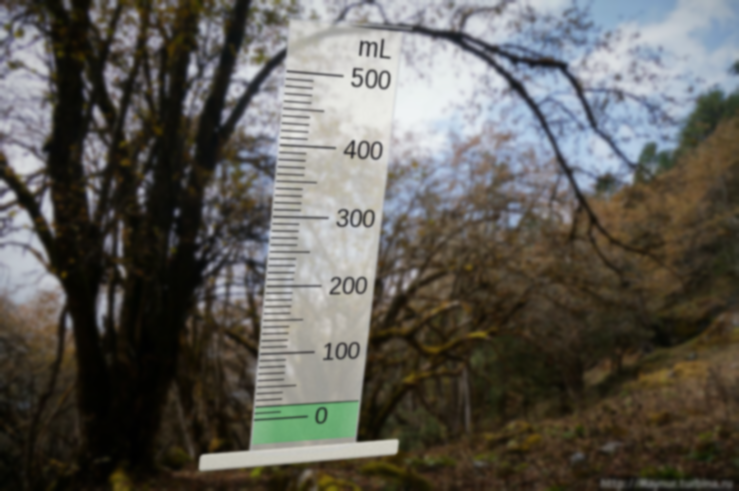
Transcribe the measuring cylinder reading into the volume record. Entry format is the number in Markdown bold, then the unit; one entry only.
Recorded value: **20** mL
